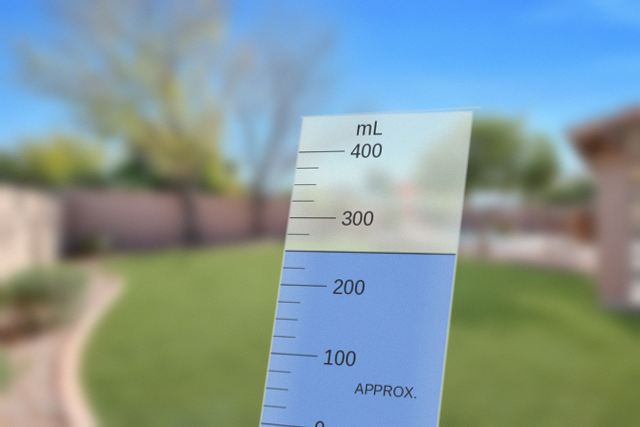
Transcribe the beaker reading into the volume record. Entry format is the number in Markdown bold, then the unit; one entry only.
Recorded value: **250** mL
